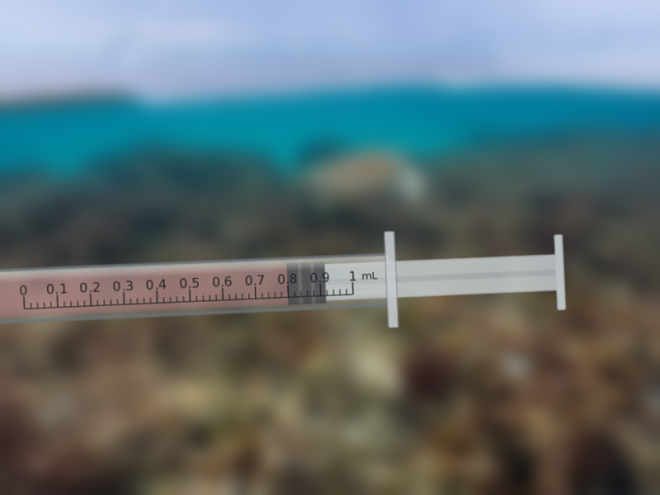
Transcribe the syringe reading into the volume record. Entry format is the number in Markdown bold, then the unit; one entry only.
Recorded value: **0.8** mL
